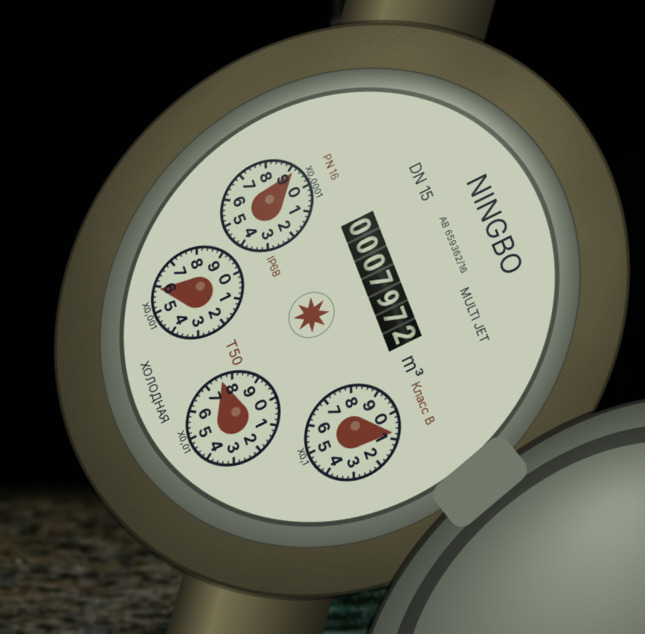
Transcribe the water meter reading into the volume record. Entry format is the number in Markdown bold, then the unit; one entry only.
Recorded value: **7972.0759** m³
